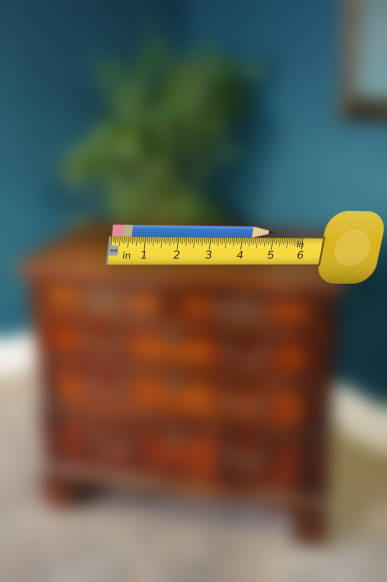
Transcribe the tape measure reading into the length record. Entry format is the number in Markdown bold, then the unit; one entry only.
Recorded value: **5** in
